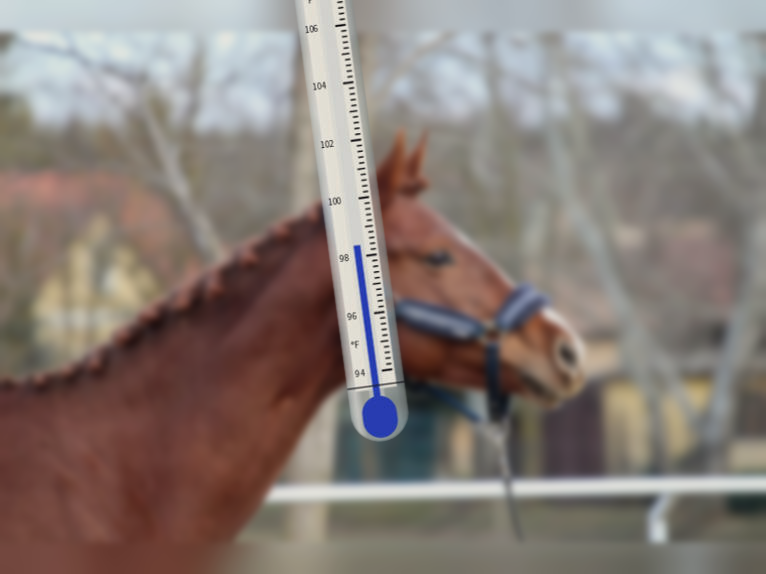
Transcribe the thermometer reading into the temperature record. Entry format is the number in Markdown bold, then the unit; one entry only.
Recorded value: **98.4** °F
